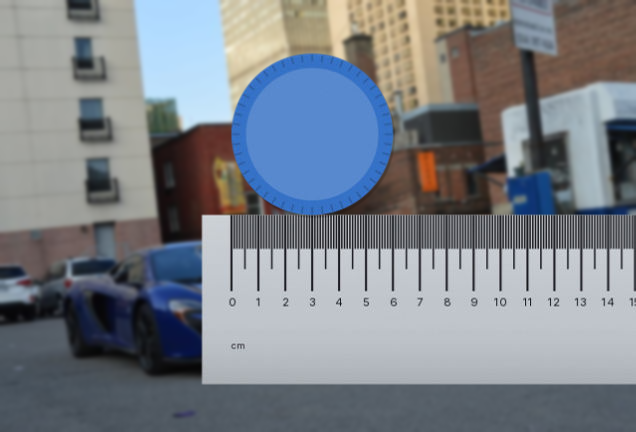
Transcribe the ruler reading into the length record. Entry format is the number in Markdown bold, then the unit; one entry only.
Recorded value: **6** cm
